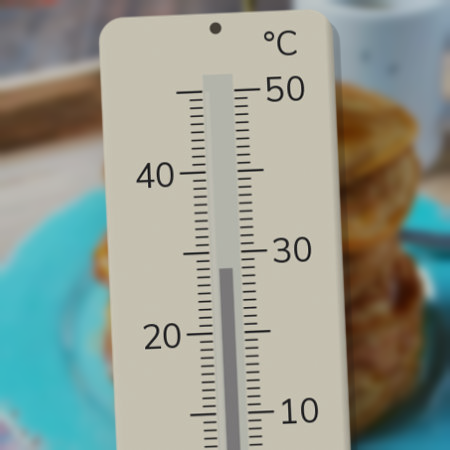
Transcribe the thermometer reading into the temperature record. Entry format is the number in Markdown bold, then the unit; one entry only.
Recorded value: **28** °C
